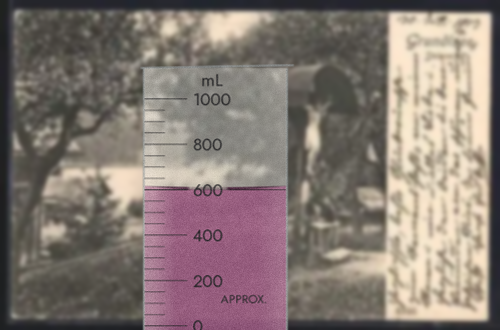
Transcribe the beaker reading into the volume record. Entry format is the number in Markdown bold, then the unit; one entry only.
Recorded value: **600** mL
